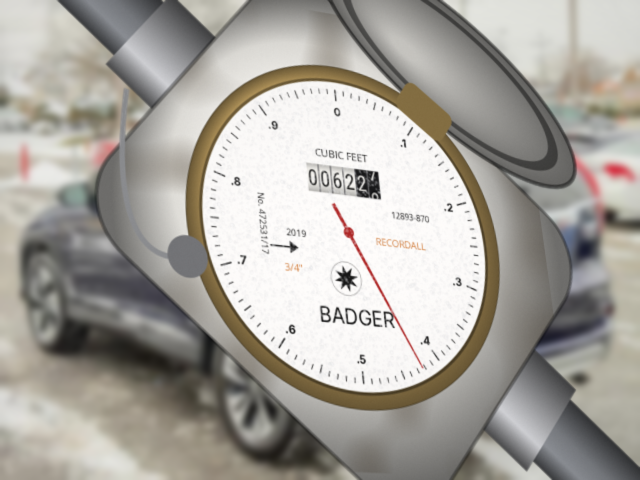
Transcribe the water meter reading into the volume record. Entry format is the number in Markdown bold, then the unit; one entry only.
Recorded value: **6227.42** ft³
